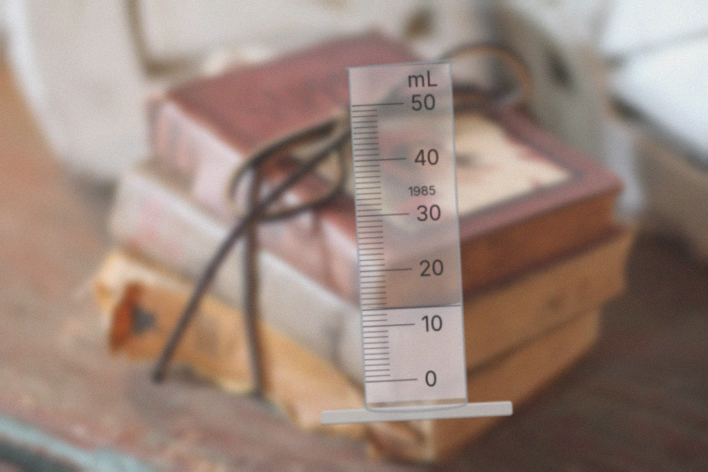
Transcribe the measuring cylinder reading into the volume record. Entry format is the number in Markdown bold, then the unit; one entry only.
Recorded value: **13** mL
